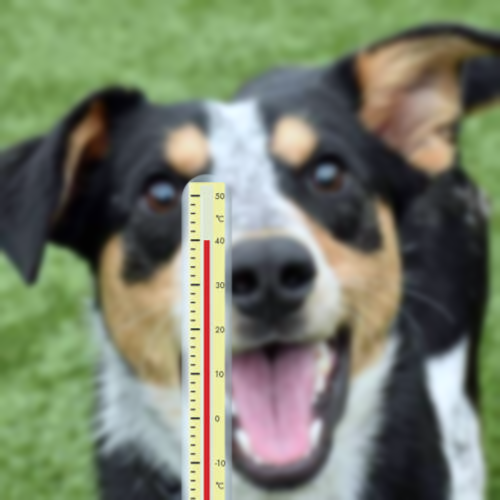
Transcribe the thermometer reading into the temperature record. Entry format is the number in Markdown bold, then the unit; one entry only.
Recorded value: **40** °C
